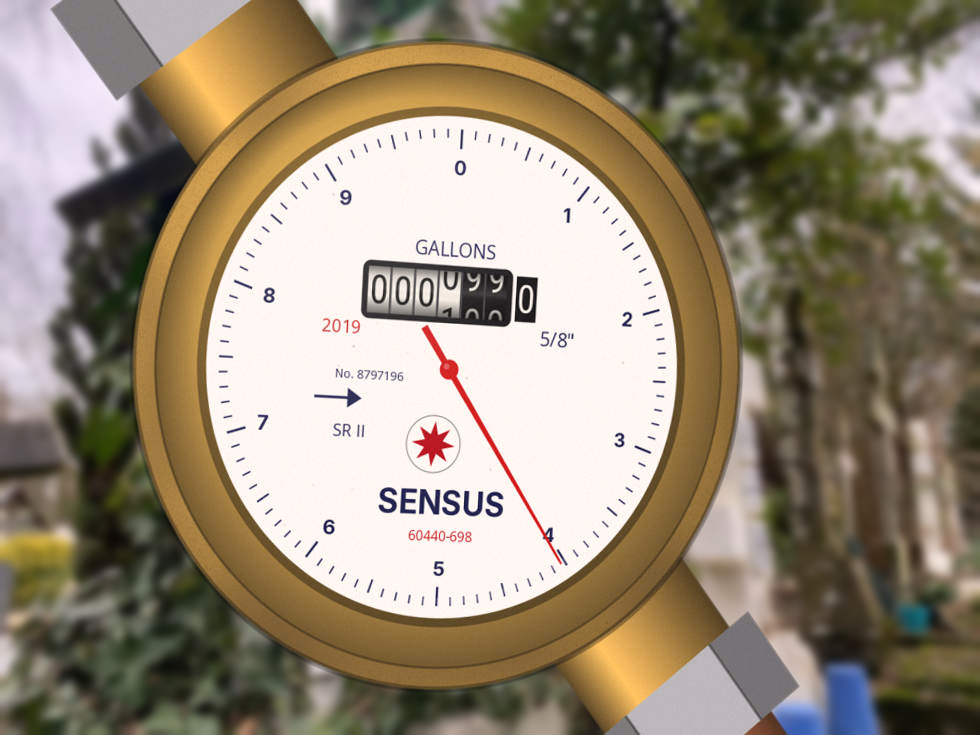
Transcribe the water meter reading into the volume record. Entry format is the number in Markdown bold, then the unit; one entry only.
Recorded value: **994.0** gal
